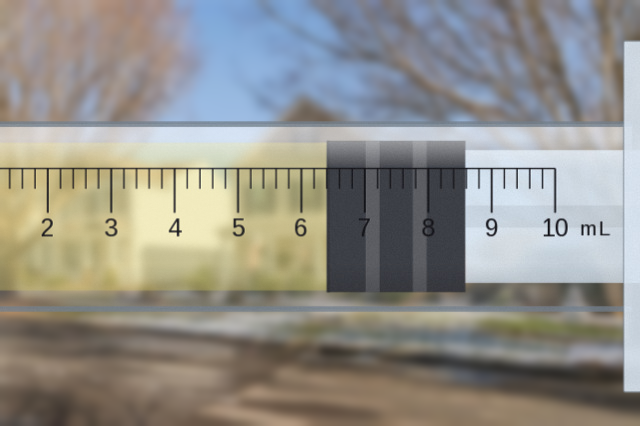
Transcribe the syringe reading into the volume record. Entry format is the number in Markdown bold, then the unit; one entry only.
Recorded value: **6.4** mL
